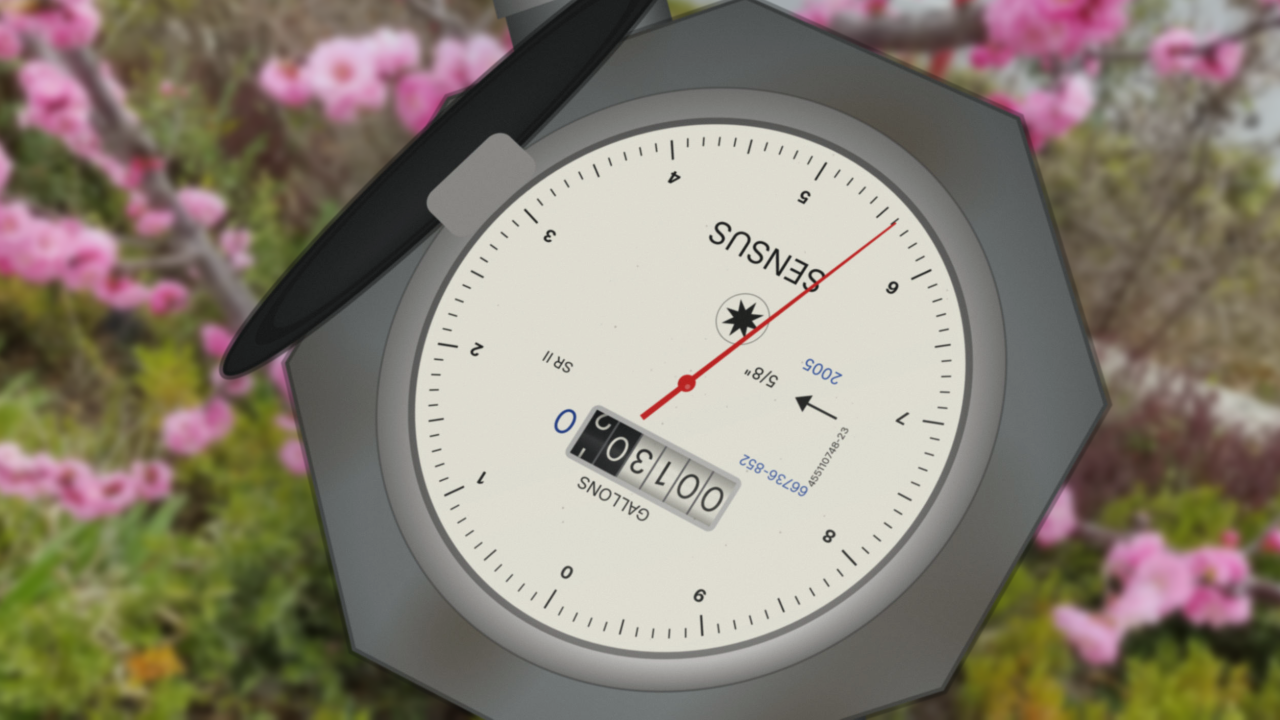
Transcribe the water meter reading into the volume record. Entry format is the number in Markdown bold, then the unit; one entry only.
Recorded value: **13015.6** gal
